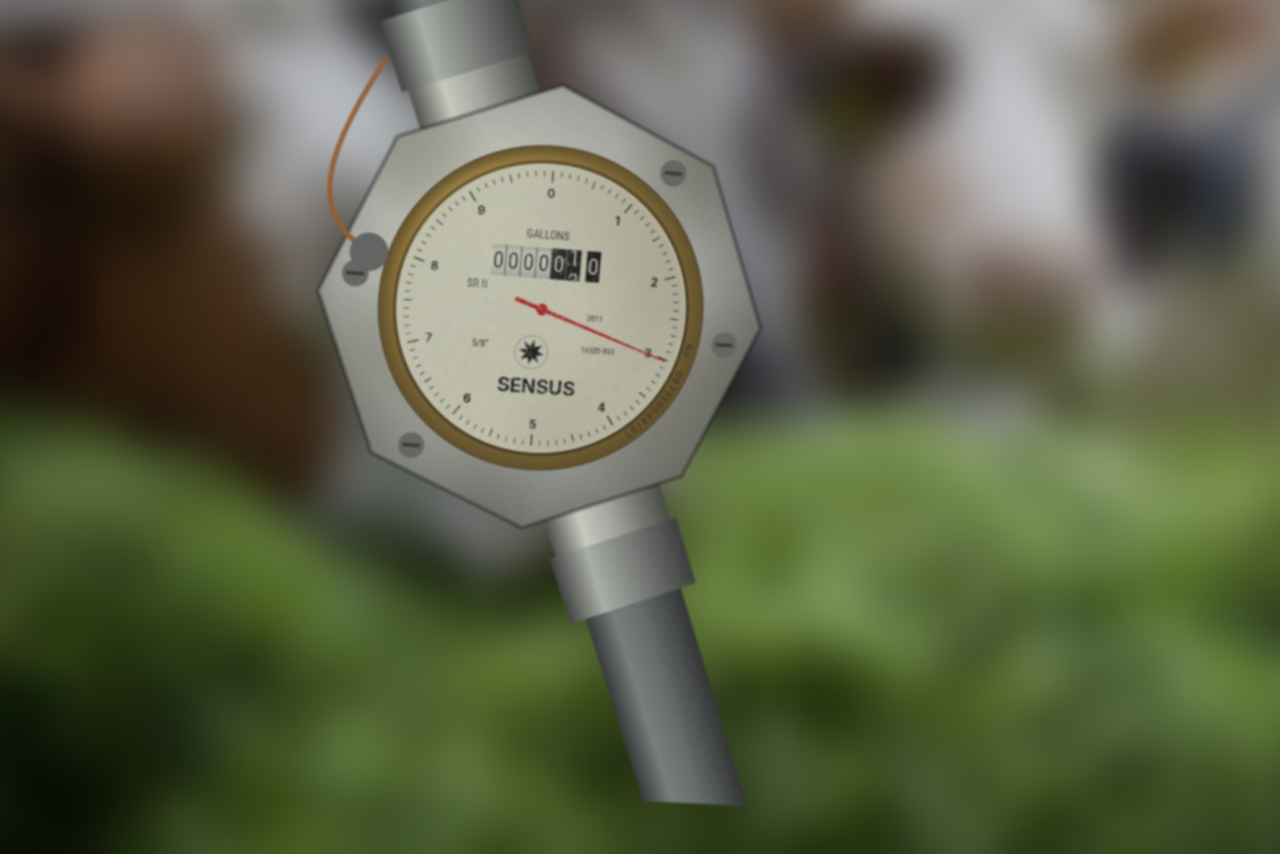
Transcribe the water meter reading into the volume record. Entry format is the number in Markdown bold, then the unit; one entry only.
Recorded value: **13.0** gal
